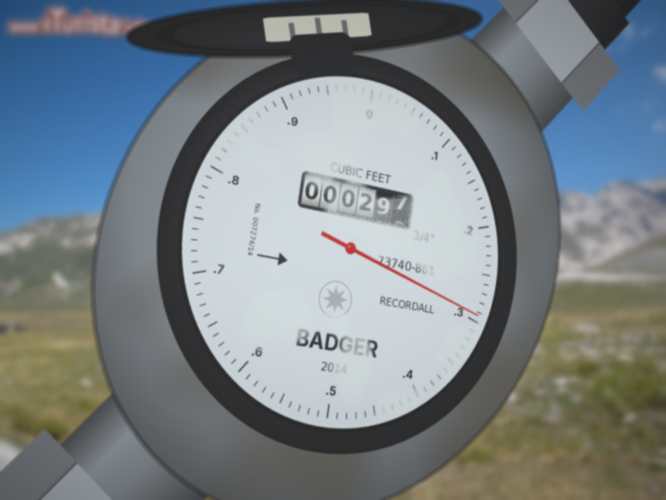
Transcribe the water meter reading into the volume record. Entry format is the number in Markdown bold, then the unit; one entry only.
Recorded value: **297.29** ft³
